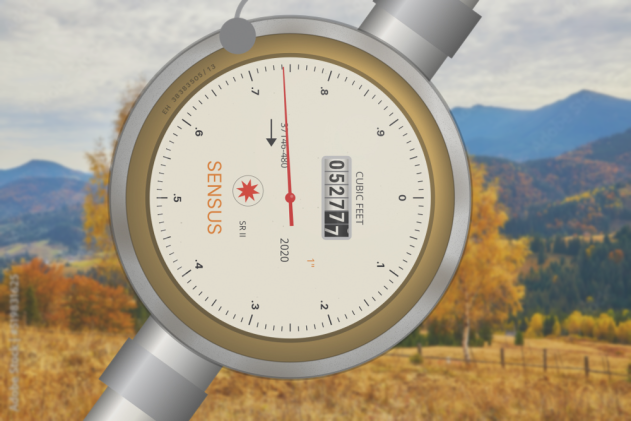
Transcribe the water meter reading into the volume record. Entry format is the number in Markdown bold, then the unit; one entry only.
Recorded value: **52776.74** ft³
